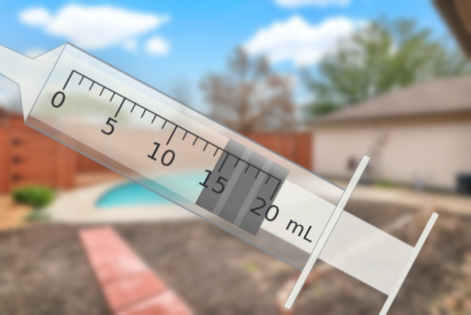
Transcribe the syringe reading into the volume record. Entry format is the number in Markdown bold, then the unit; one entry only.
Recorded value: **14.5** mL
